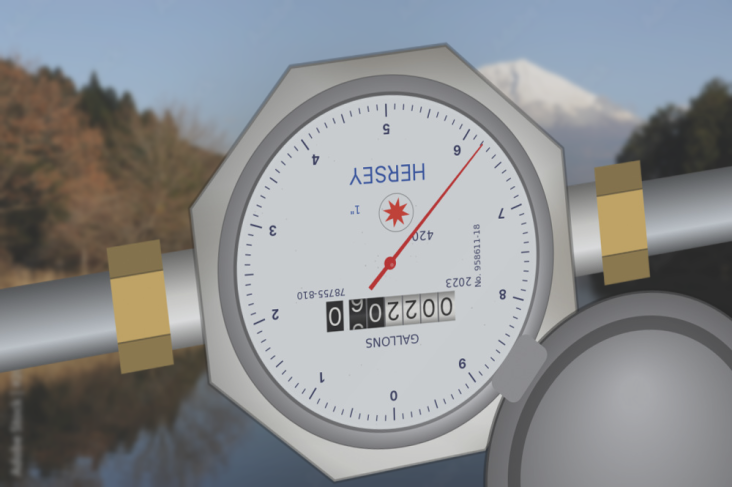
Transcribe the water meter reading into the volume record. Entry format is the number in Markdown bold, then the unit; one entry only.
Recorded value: **22056.2** gal
